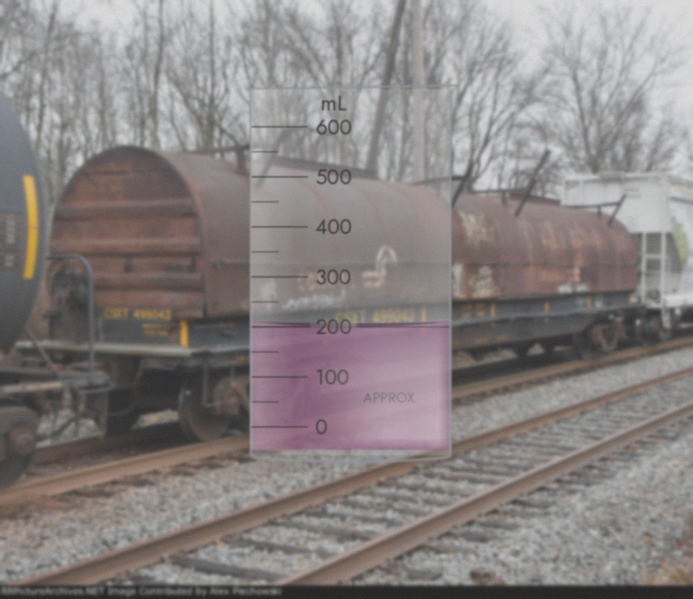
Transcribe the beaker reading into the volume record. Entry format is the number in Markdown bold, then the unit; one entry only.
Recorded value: **200** mL
